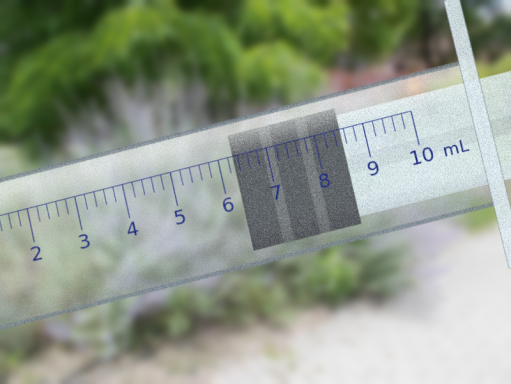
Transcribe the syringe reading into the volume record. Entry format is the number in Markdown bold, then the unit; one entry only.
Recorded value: **6.3** mL
